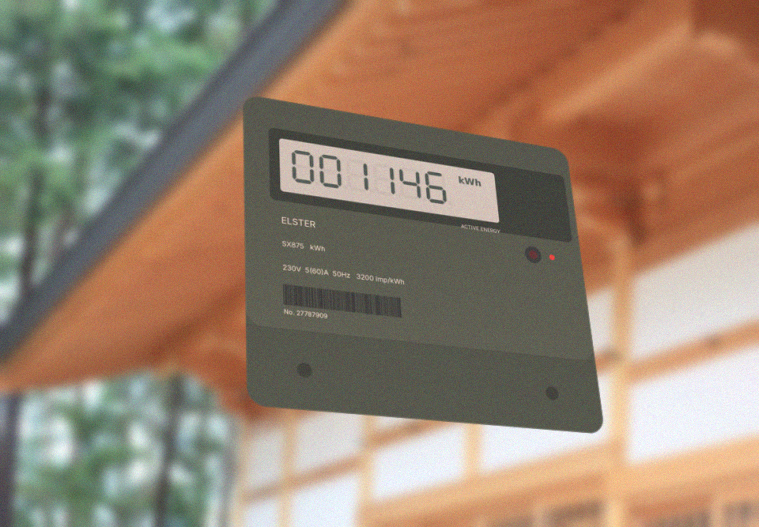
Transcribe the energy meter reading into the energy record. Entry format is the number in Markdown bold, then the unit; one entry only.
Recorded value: **1146** kWh
